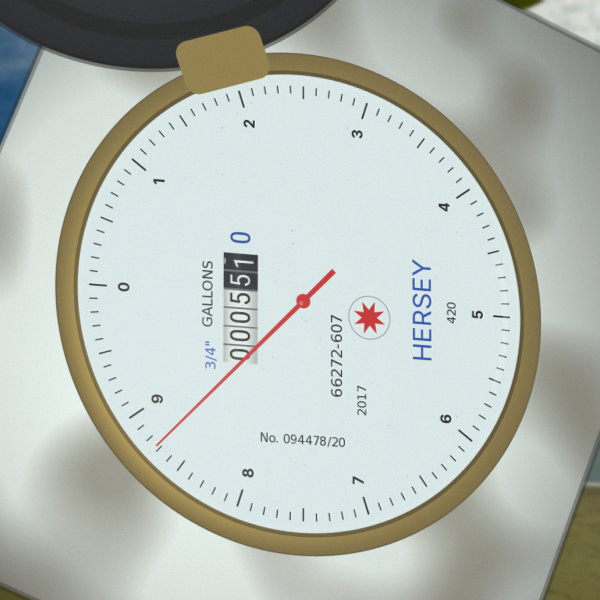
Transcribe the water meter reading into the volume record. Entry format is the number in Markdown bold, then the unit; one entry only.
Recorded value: **5508.7** gal
